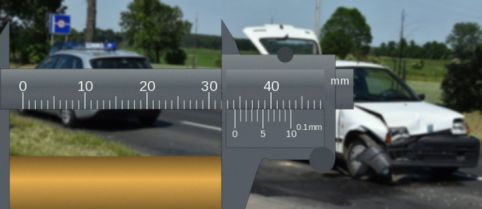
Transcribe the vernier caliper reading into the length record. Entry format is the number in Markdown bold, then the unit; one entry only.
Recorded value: **34.2** mm
